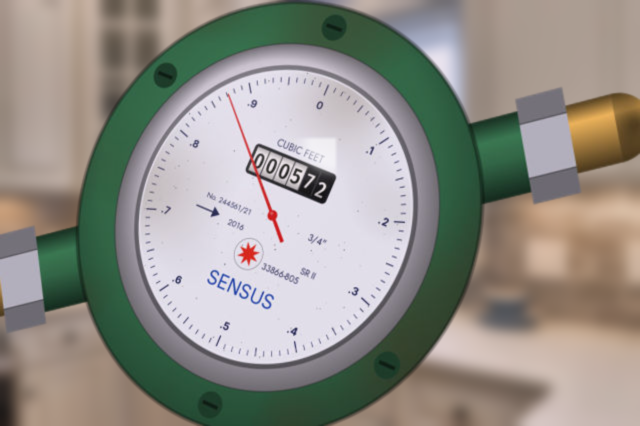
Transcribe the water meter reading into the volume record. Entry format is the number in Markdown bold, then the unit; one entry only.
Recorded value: **571.87** ft³
